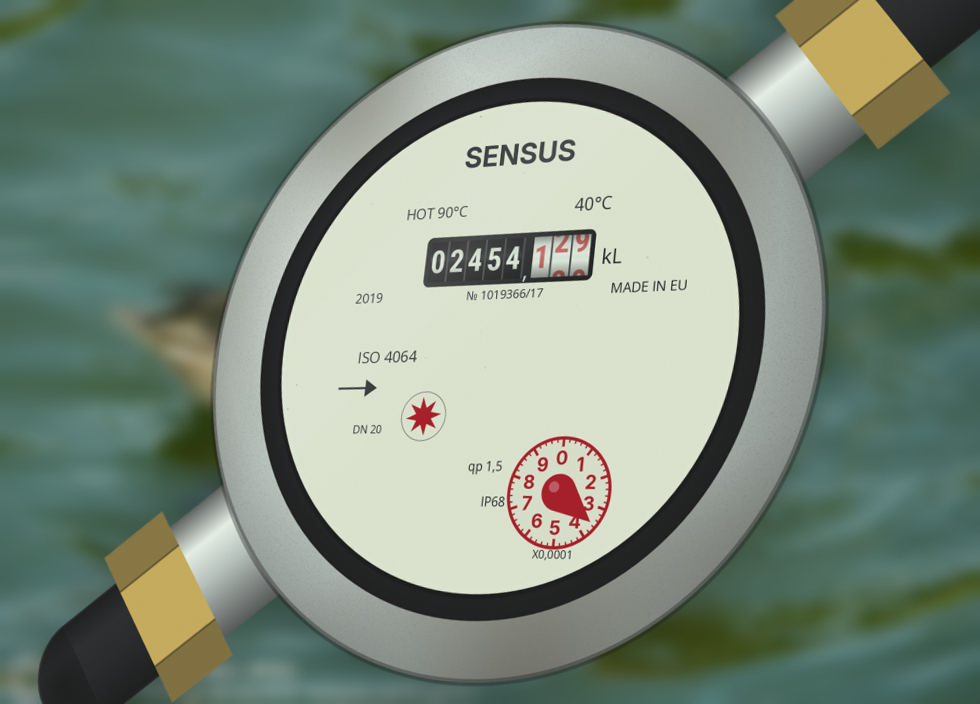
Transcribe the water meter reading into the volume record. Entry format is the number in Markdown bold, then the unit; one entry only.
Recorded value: **2454.1293** kL
